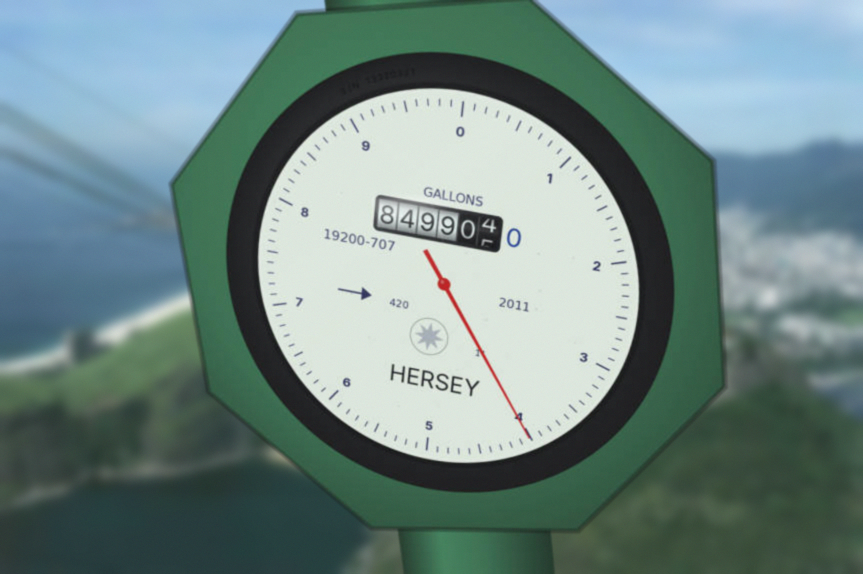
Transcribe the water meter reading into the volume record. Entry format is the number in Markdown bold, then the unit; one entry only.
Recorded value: **8499044.0** gal
